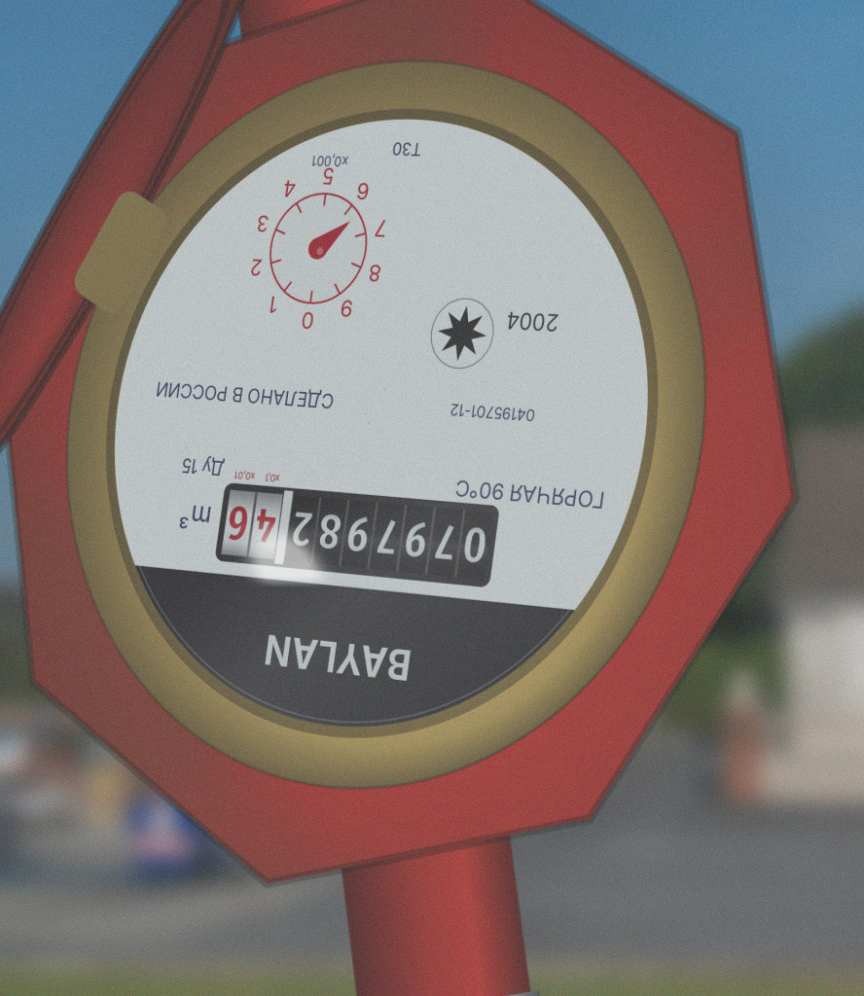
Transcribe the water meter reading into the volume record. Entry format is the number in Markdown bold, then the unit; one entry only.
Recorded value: **797982.466** m³
